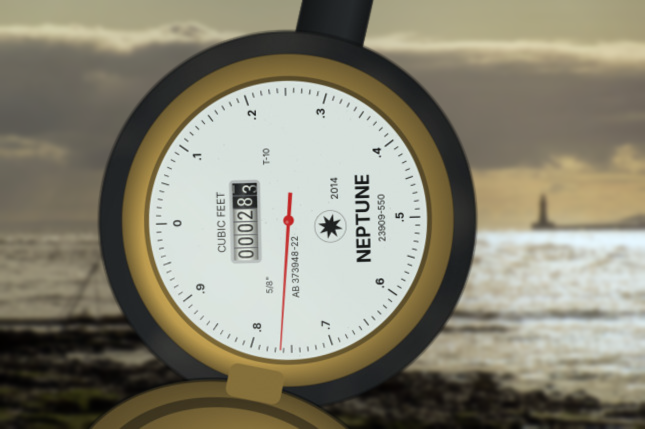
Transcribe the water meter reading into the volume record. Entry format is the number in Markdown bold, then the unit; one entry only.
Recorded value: **282.76** ft³
